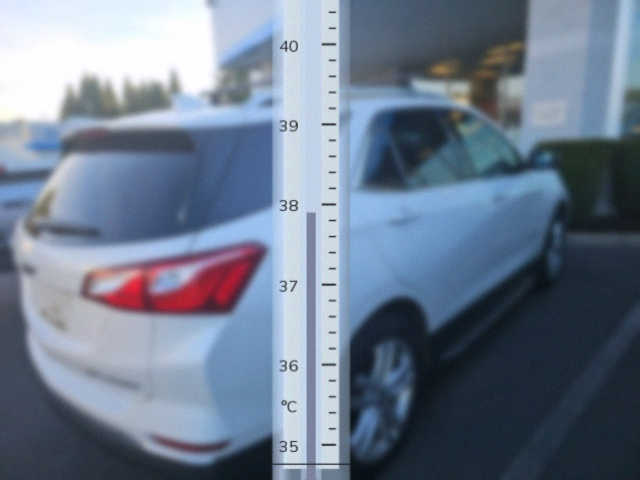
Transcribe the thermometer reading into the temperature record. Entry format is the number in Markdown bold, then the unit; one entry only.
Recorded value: **37.9** °C
